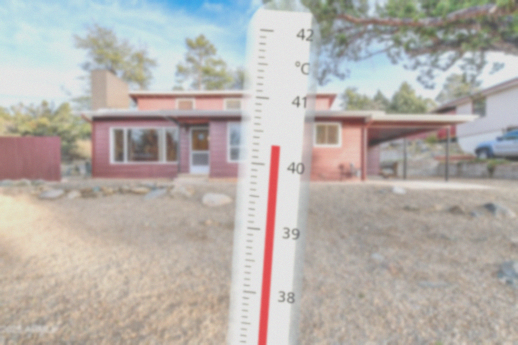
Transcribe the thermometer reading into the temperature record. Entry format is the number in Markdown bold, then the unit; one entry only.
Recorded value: **40.3** °C
